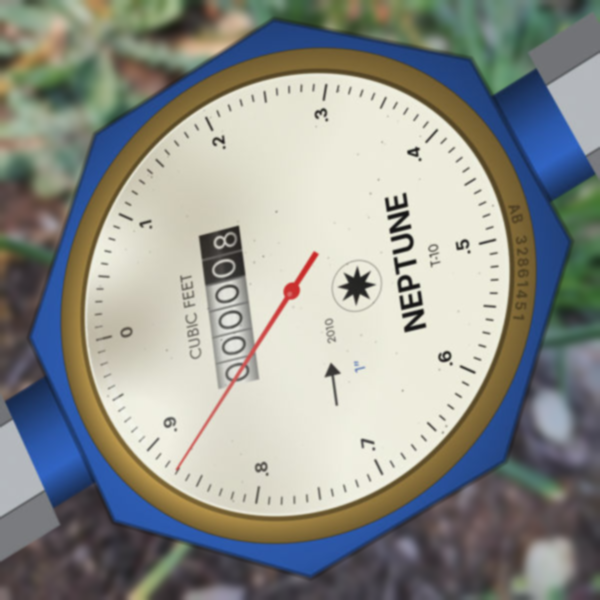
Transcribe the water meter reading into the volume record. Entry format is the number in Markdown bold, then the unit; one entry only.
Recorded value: **7.87** ft³
